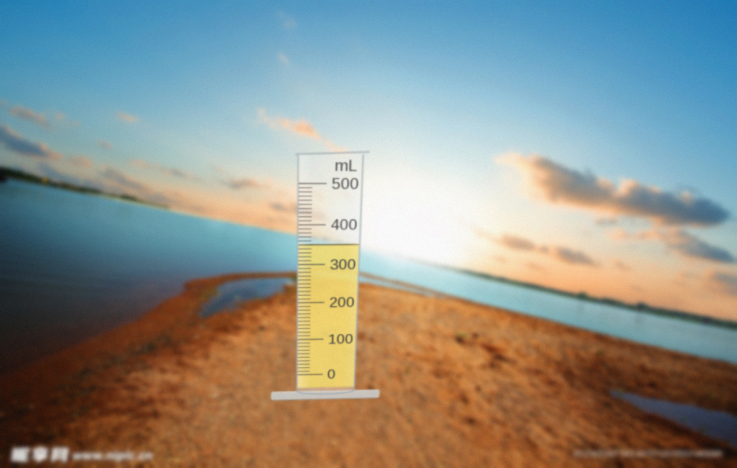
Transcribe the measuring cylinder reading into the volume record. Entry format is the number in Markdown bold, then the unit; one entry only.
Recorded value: **350** mL
